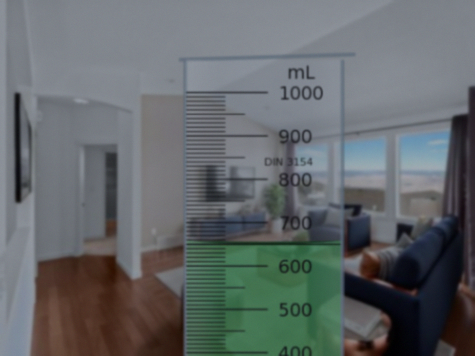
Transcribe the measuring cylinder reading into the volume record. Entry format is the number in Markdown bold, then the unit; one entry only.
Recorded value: **650** mL
